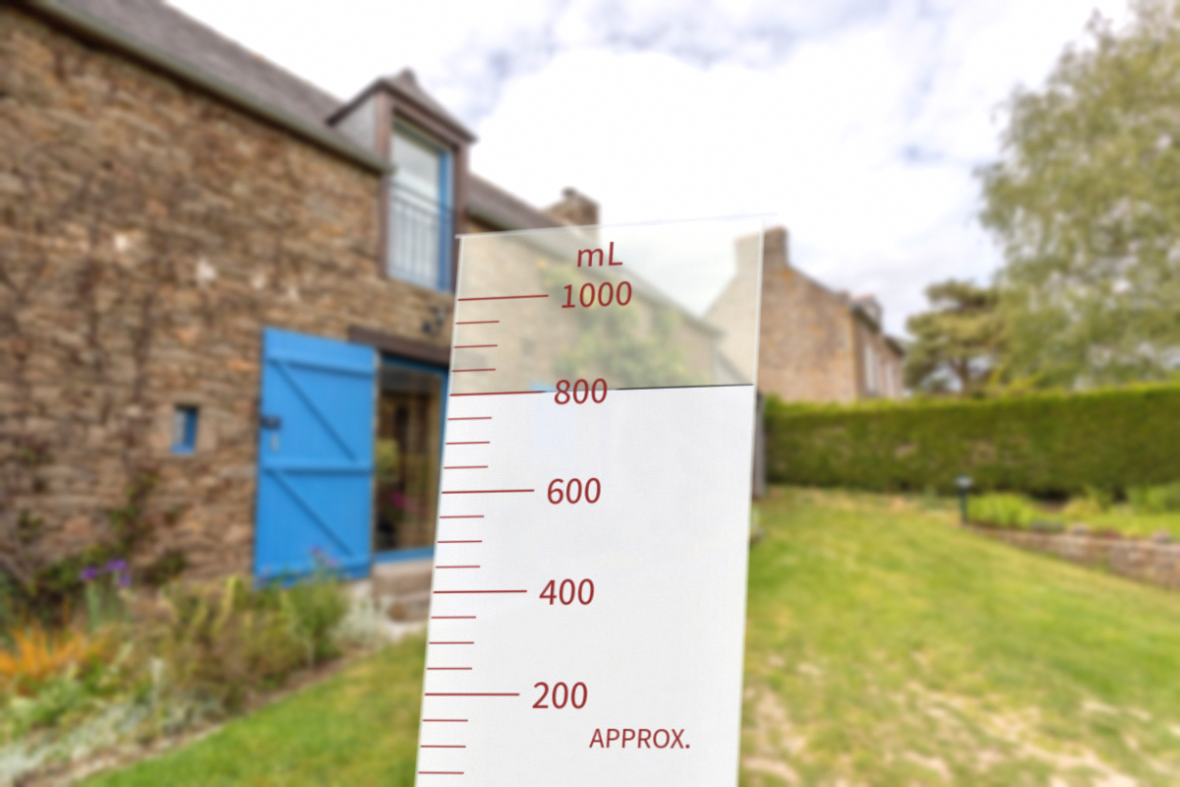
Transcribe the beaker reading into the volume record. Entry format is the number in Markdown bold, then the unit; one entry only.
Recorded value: **800** mL
